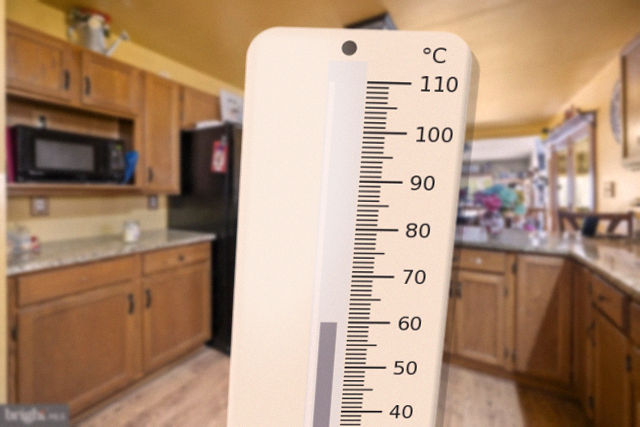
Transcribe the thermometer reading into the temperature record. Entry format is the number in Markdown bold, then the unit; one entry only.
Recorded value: **60** °C
